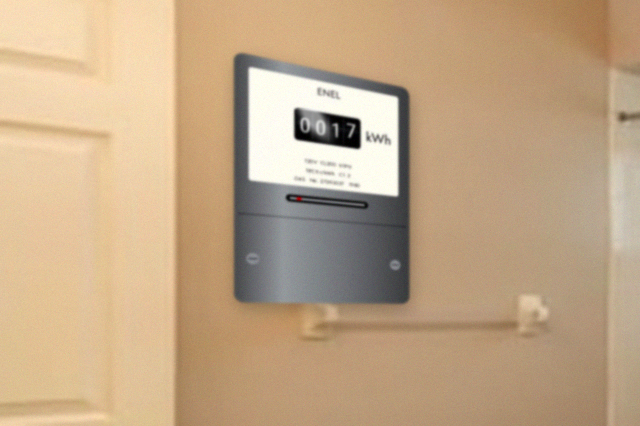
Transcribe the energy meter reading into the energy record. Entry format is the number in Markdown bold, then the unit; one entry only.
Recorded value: **17** kWh
